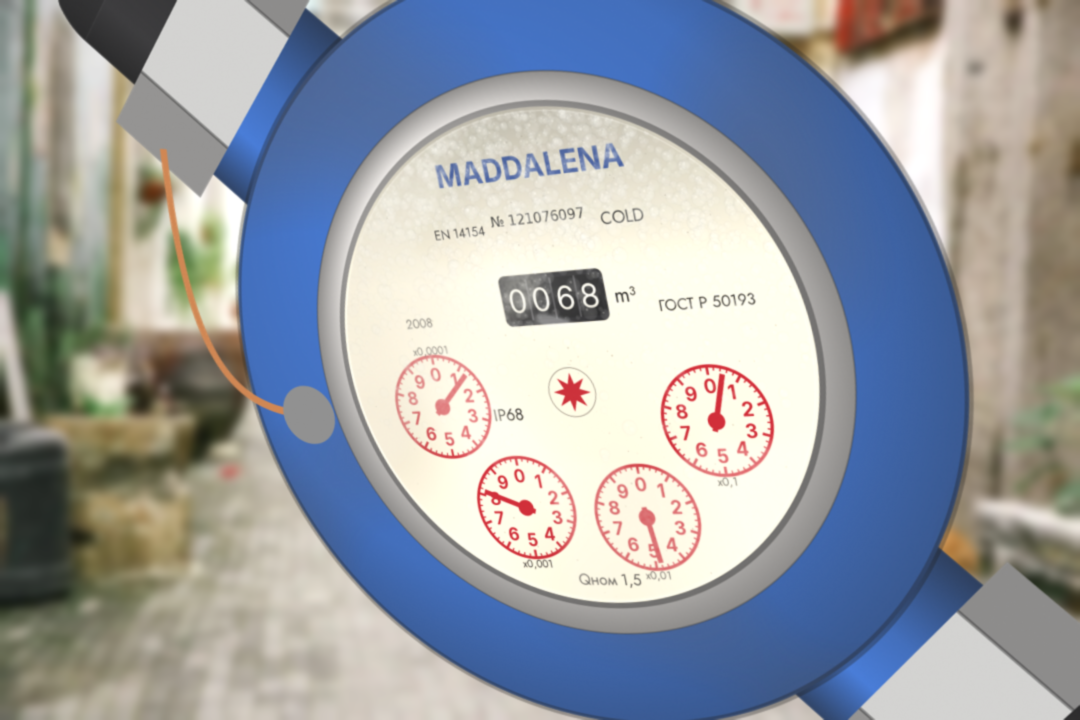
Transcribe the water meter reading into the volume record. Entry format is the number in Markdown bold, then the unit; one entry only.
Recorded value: **68.0481** m³
